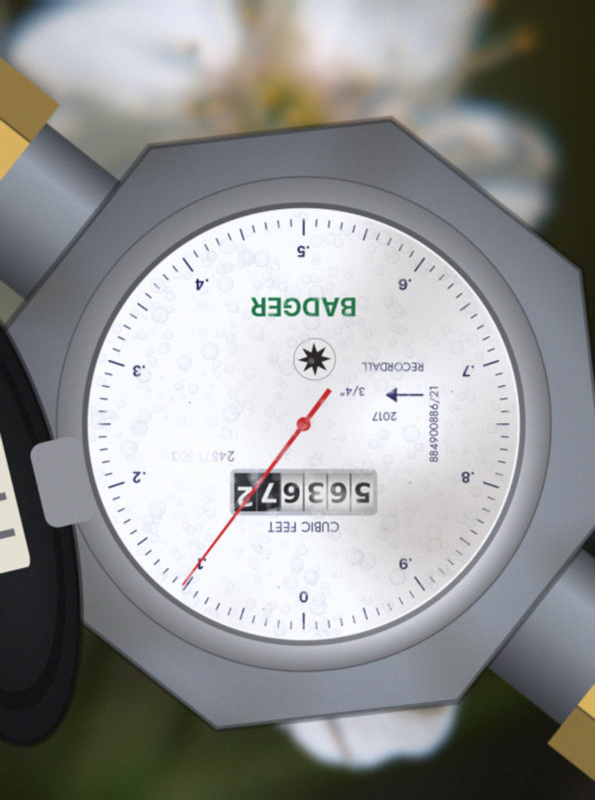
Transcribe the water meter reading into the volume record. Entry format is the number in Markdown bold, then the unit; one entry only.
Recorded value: **563672.10** ft³
